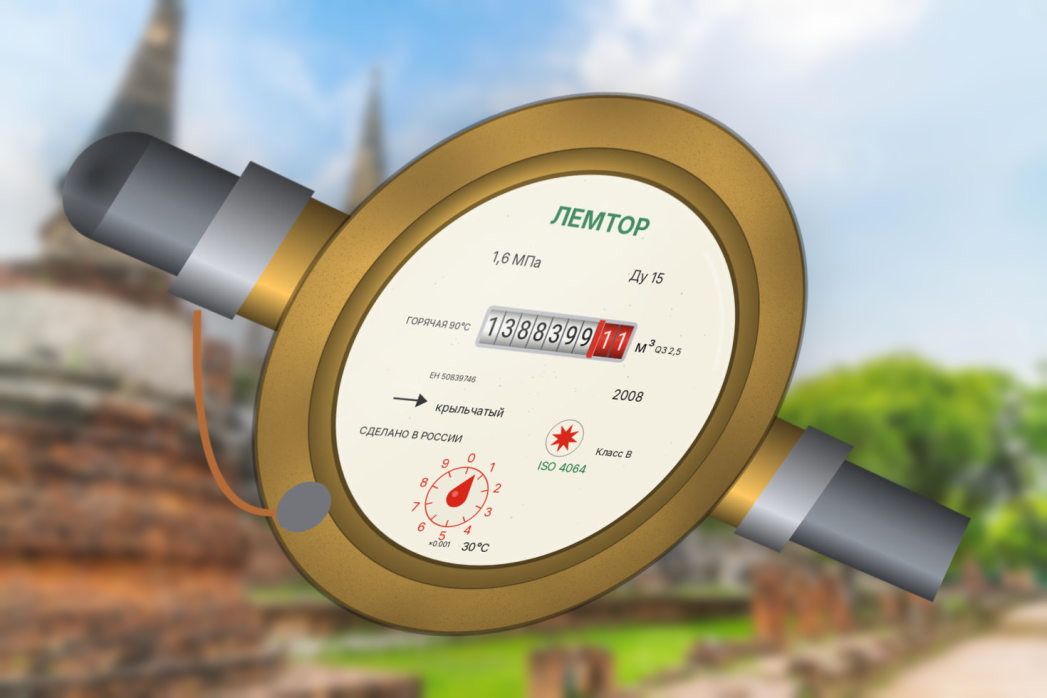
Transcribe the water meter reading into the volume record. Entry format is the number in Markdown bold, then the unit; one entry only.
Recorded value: **1388399.110** m³
